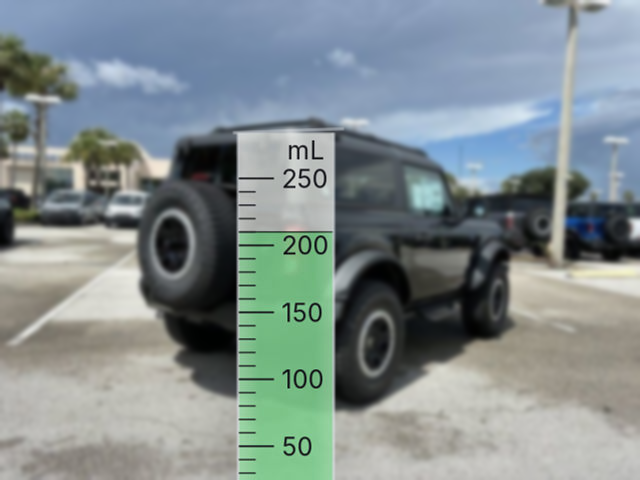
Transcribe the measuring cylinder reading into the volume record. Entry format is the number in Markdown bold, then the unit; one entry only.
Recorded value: **210** mL
